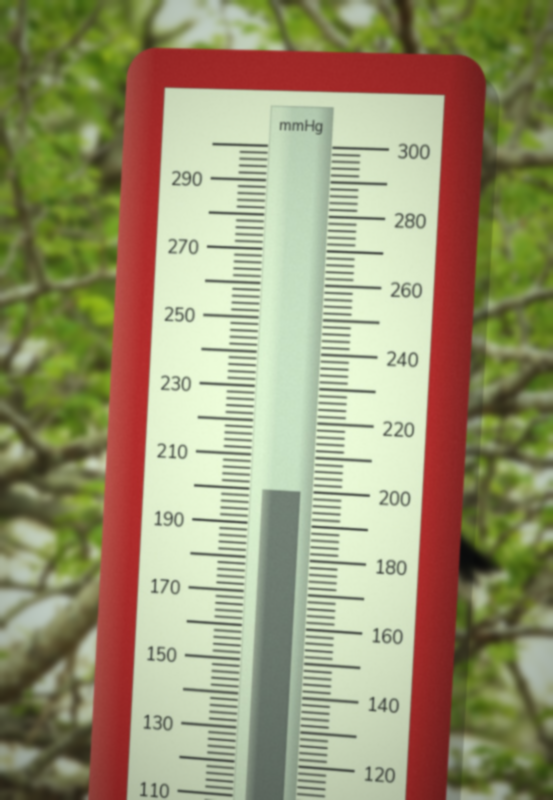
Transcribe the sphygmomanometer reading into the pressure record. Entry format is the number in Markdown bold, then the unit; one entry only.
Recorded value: **200** mmHg
